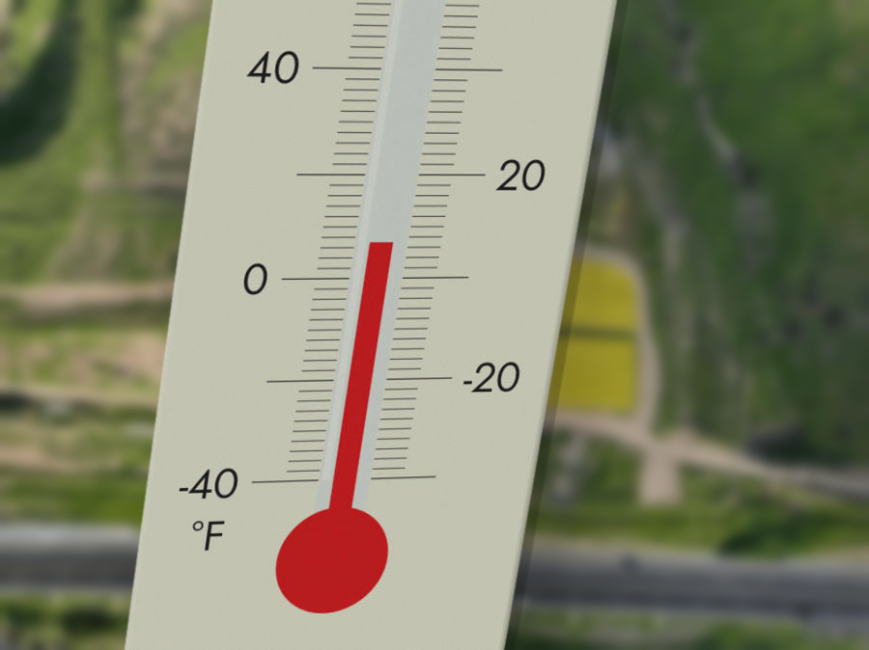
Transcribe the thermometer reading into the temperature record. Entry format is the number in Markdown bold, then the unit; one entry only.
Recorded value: **7** °F
